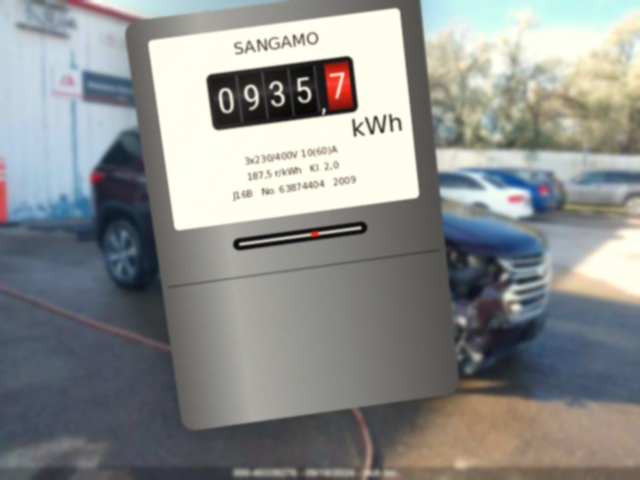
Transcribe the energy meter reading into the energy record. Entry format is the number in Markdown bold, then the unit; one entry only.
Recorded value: **935.7** kWh
